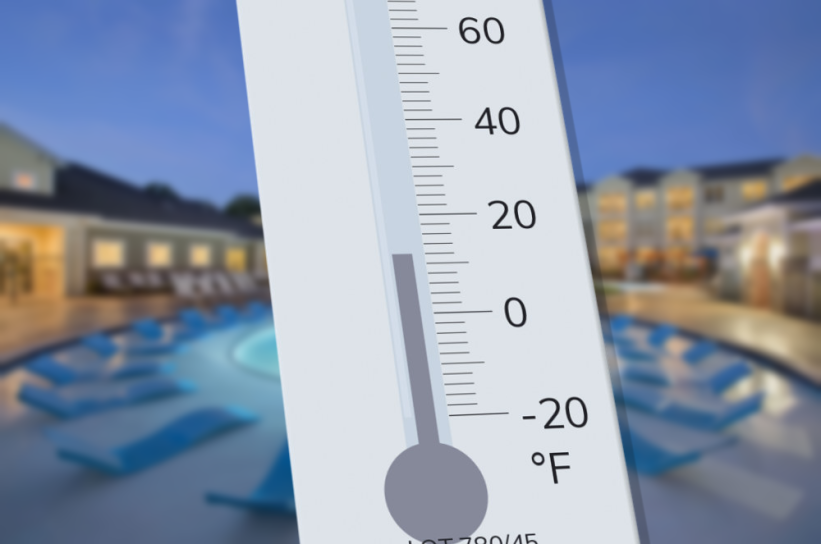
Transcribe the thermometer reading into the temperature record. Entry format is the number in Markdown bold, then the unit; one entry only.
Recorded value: **12** °F
